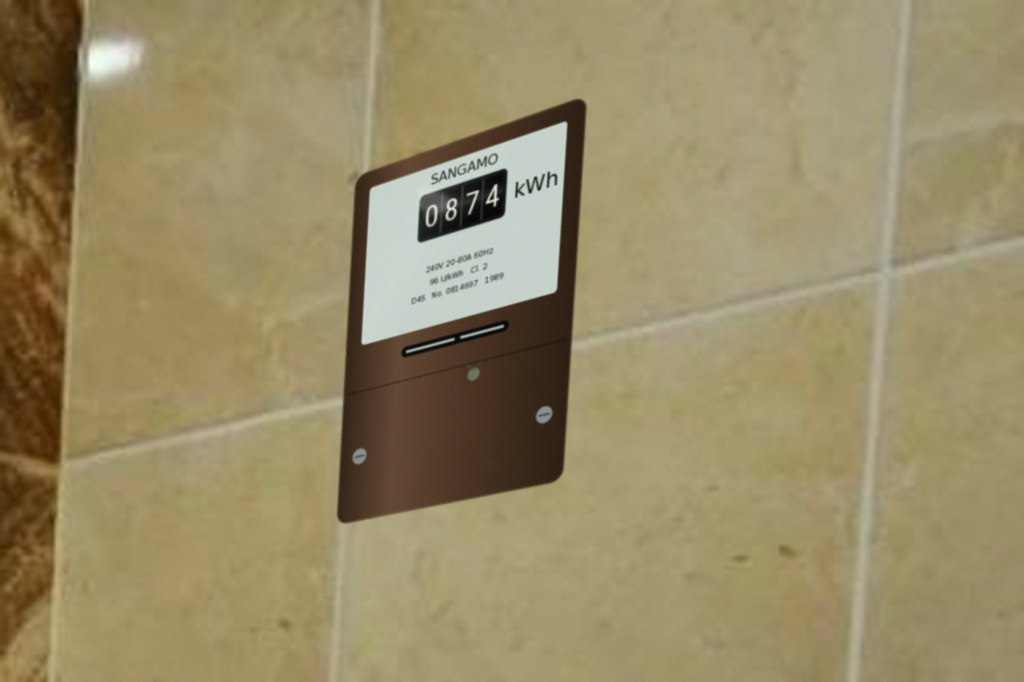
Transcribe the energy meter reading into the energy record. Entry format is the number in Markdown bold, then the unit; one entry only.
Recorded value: **874** kWh
